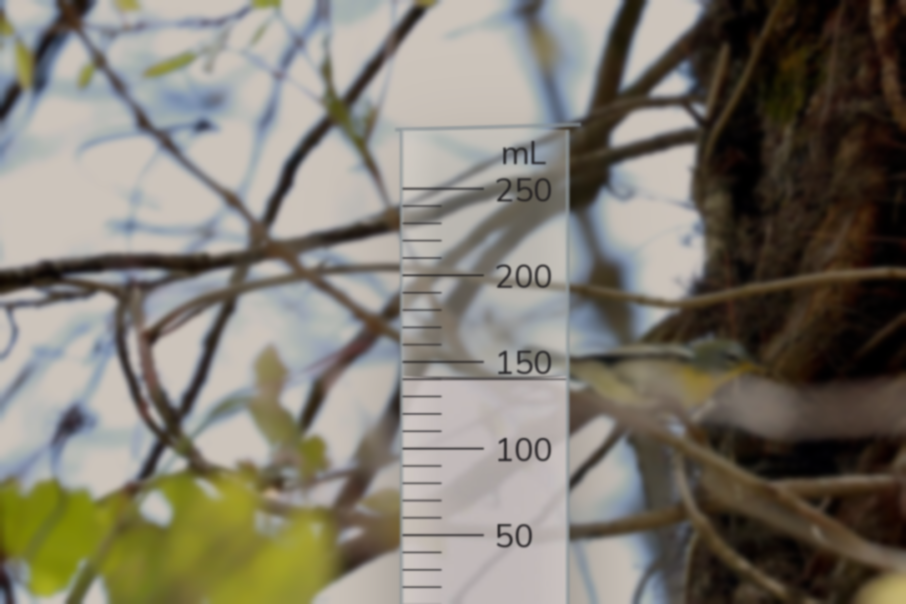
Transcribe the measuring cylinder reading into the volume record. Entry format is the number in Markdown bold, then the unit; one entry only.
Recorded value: **140** mL
